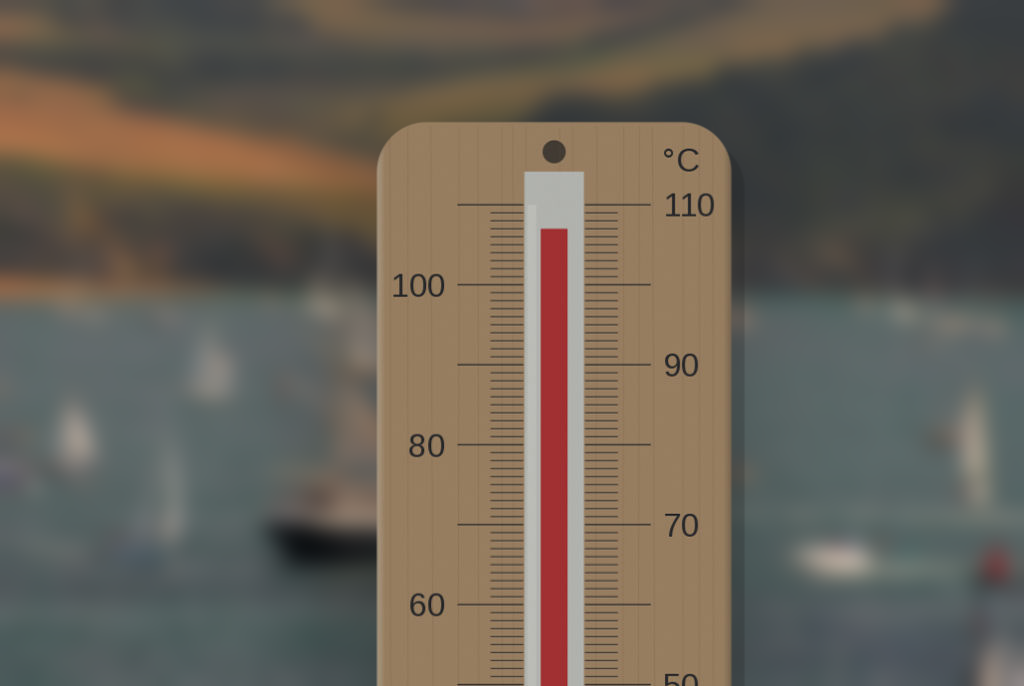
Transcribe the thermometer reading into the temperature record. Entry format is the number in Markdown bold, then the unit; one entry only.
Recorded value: **107** °C
